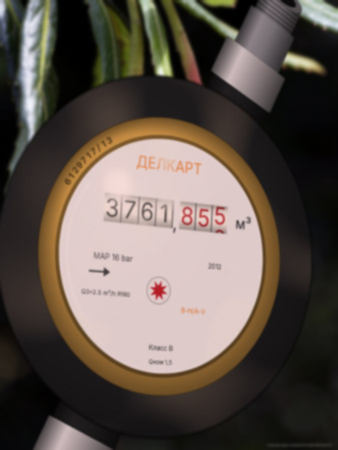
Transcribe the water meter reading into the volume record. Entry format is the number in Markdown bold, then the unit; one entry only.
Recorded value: **3761.855** m³
